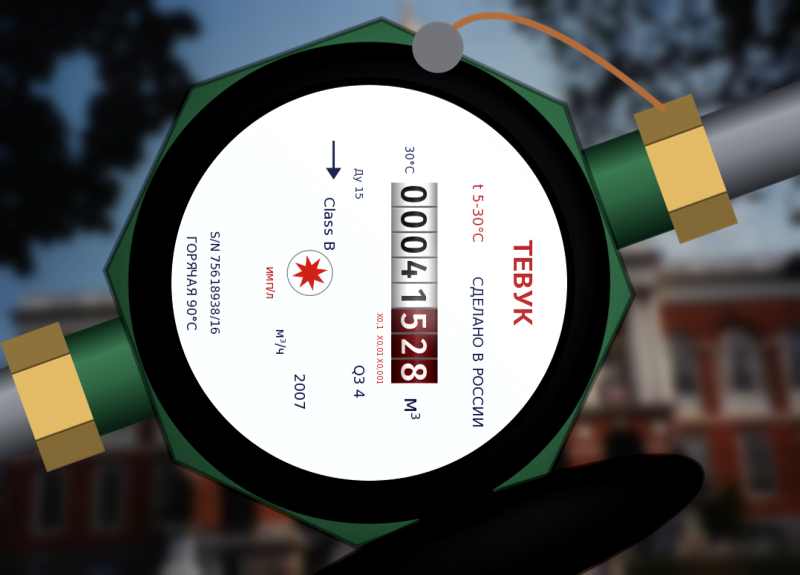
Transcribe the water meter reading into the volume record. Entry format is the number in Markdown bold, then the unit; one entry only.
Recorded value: **41.528** m³
